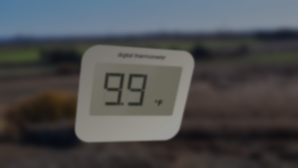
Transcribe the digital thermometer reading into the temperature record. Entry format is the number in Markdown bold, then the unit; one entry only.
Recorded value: **9.9** °F
